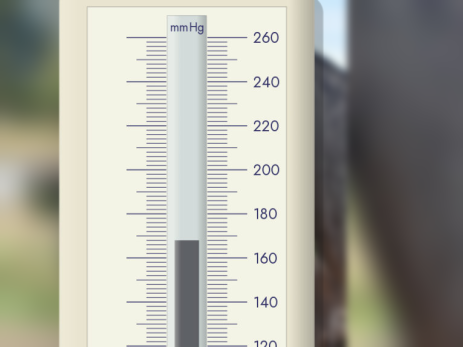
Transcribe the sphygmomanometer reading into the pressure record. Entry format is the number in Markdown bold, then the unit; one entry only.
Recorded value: **168** mmHg
